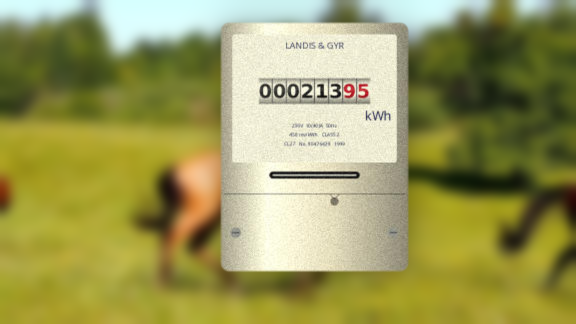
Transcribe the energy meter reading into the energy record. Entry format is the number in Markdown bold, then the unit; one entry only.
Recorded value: **213.95** kWh
